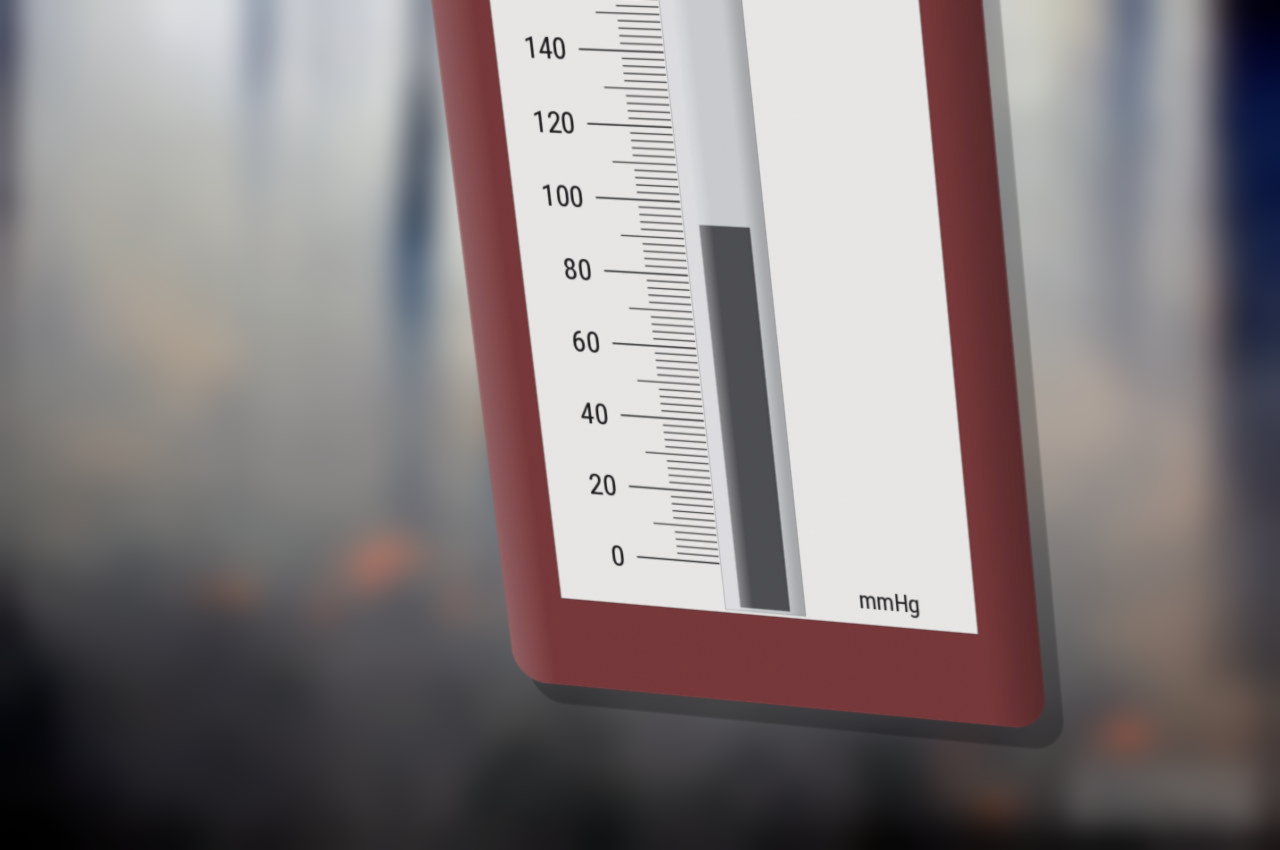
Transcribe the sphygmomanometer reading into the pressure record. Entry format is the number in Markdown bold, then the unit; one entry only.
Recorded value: **94** mmHg
